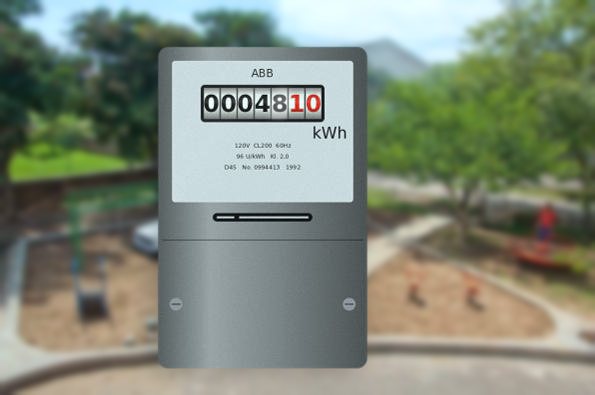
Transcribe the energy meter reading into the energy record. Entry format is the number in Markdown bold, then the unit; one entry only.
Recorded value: **48.10** kWh
